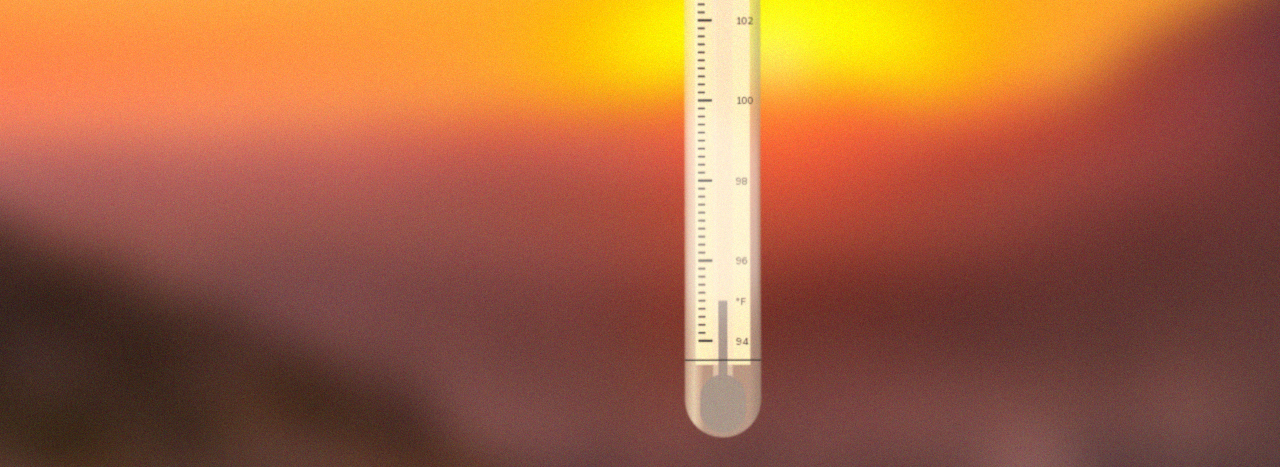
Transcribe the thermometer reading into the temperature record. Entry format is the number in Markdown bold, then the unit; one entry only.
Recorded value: **95** °F
